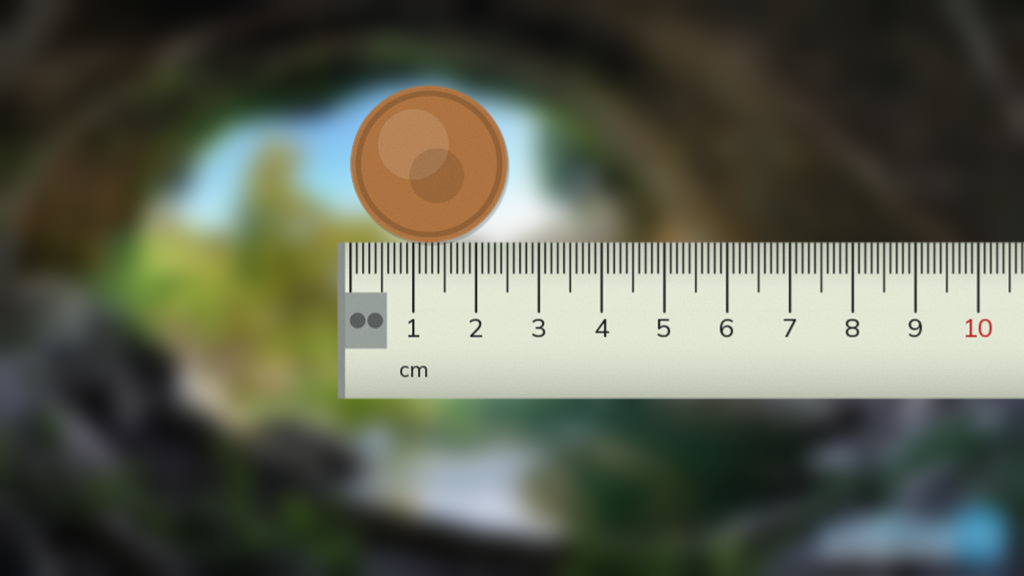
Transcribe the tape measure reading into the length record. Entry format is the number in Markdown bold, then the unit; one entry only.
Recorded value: **2.5** cm
